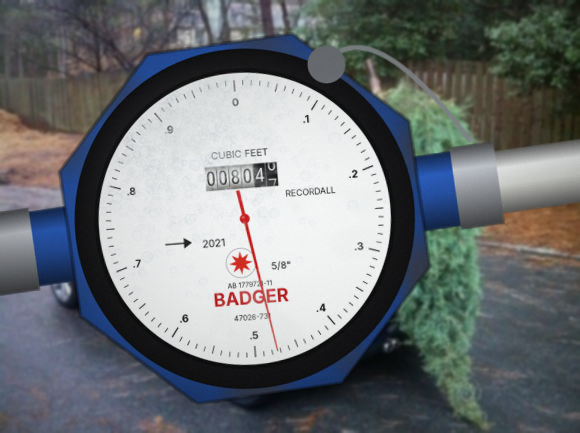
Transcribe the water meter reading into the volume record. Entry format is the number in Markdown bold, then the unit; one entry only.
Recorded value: **8046.47** ft³
